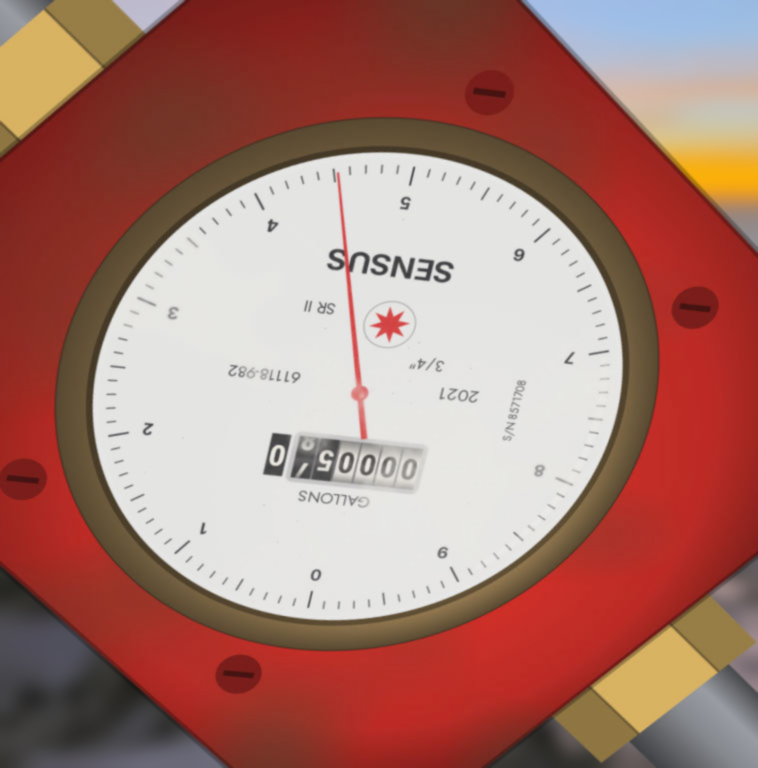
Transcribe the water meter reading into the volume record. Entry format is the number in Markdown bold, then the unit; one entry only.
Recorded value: **574.5** gal
